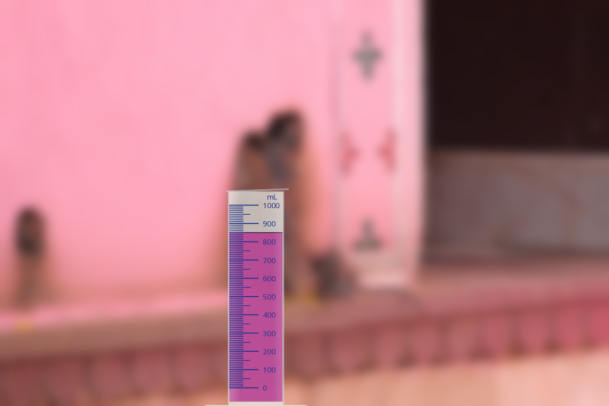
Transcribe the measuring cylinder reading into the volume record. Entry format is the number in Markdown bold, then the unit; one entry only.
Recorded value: **850** mL
